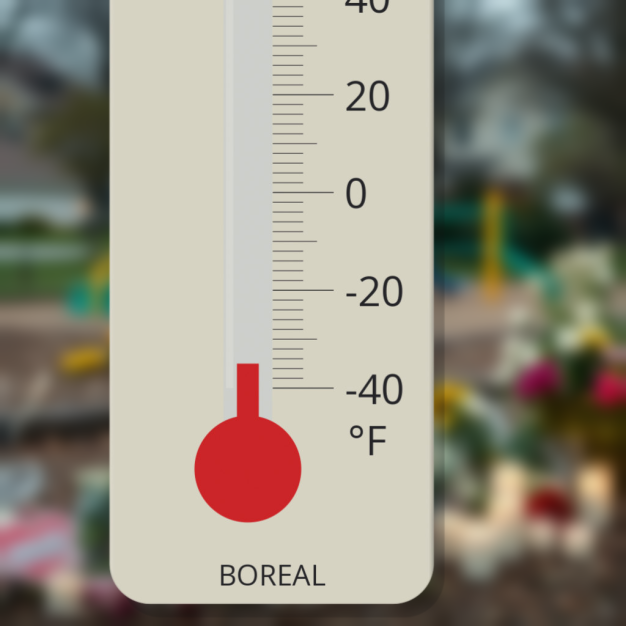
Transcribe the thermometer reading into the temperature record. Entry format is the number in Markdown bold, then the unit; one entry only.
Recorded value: **-35** °F
